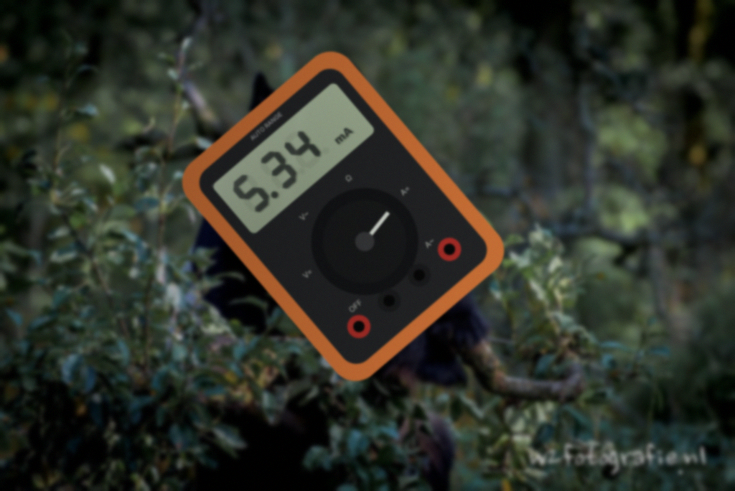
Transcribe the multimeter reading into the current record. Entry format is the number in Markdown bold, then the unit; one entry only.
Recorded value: **5.34** mA
